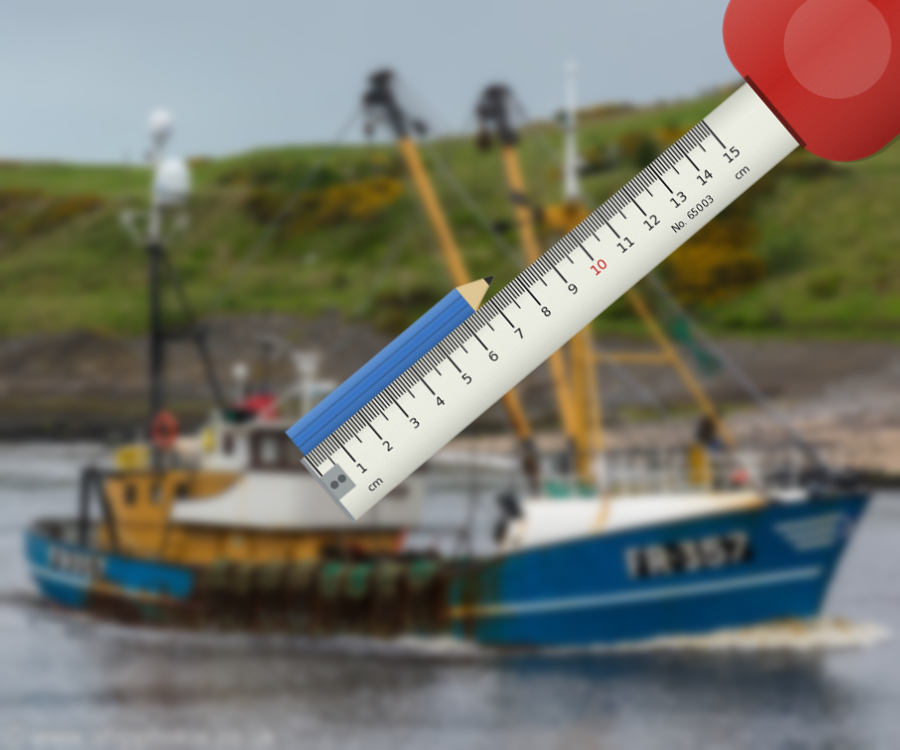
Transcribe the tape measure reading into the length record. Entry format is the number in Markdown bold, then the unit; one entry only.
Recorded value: **7.5** cm
